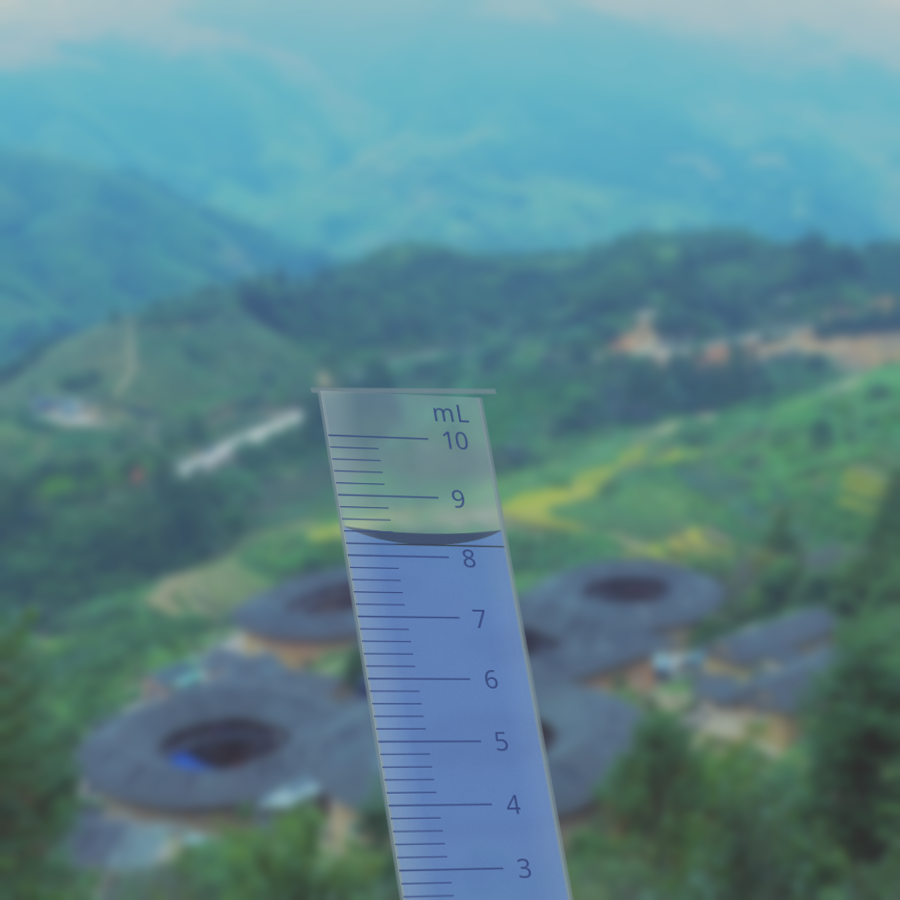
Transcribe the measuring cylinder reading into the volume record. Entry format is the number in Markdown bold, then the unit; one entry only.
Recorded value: **8.2** mL
